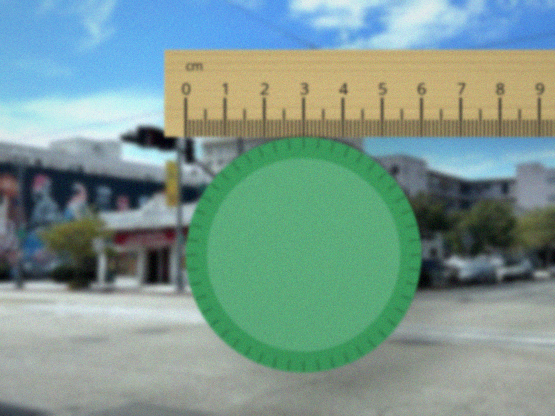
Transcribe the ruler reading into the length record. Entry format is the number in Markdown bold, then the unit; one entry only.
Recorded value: **6** cm
